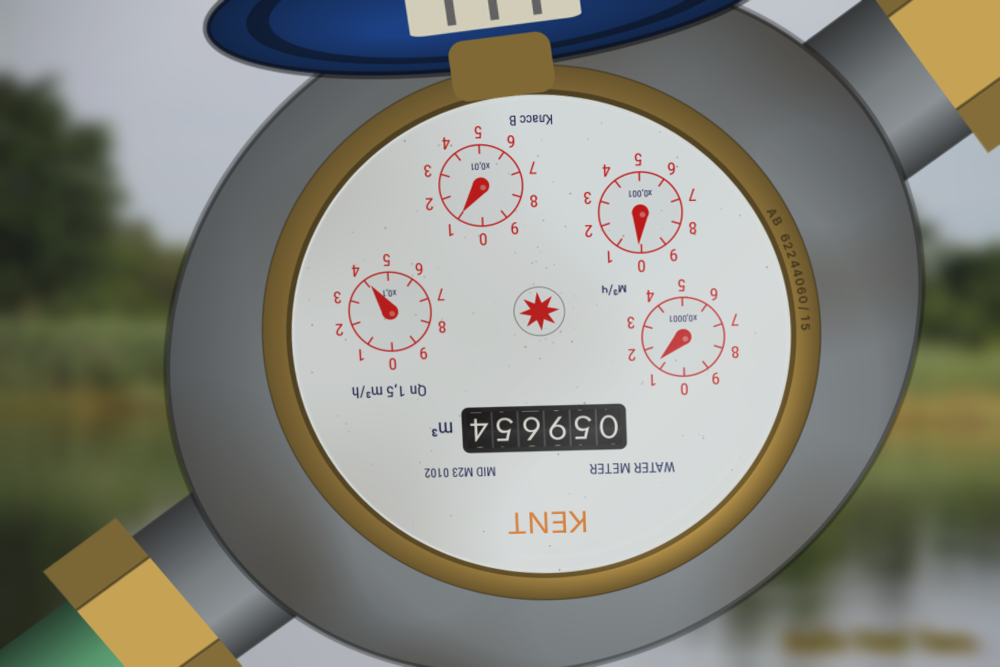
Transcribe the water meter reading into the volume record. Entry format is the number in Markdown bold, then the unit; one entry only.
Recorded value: **59654.4101** m³
